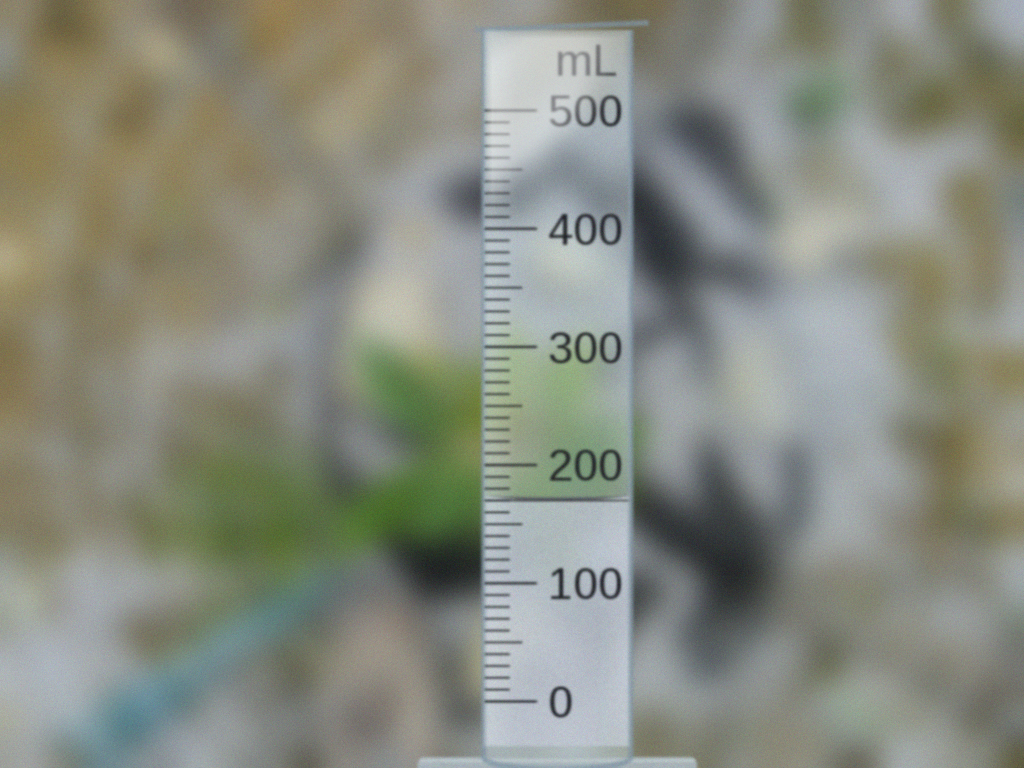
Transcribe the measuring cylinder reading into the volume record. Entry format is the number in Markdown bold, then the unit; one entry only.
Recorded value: **170** mL
